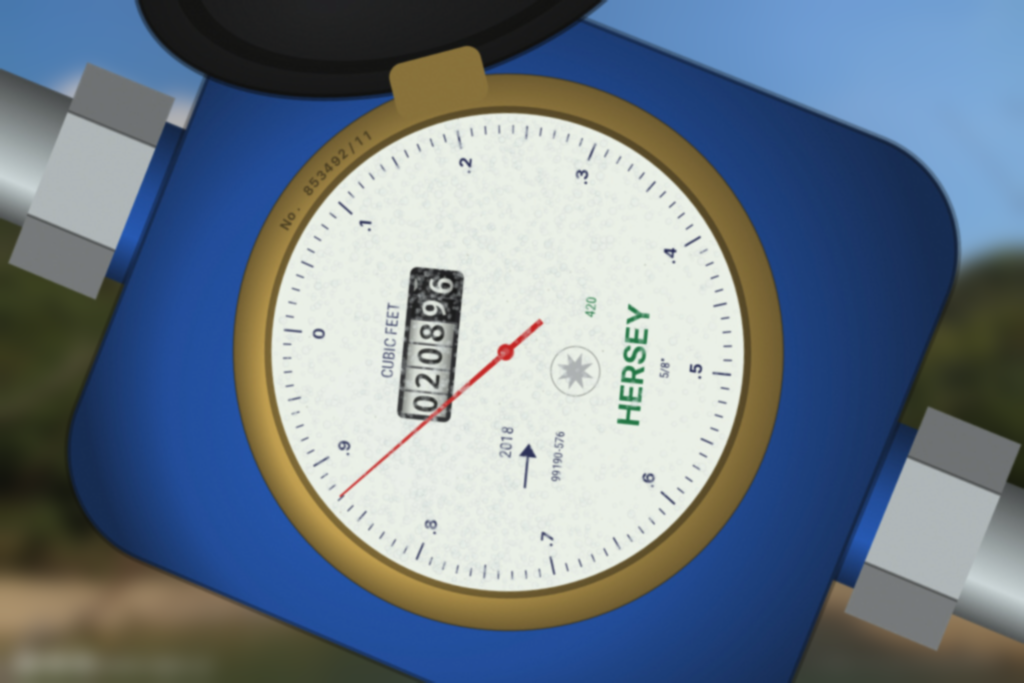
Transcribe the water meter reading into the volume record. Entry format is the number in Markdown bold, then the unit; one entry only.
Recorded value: **20895.87** ft³
